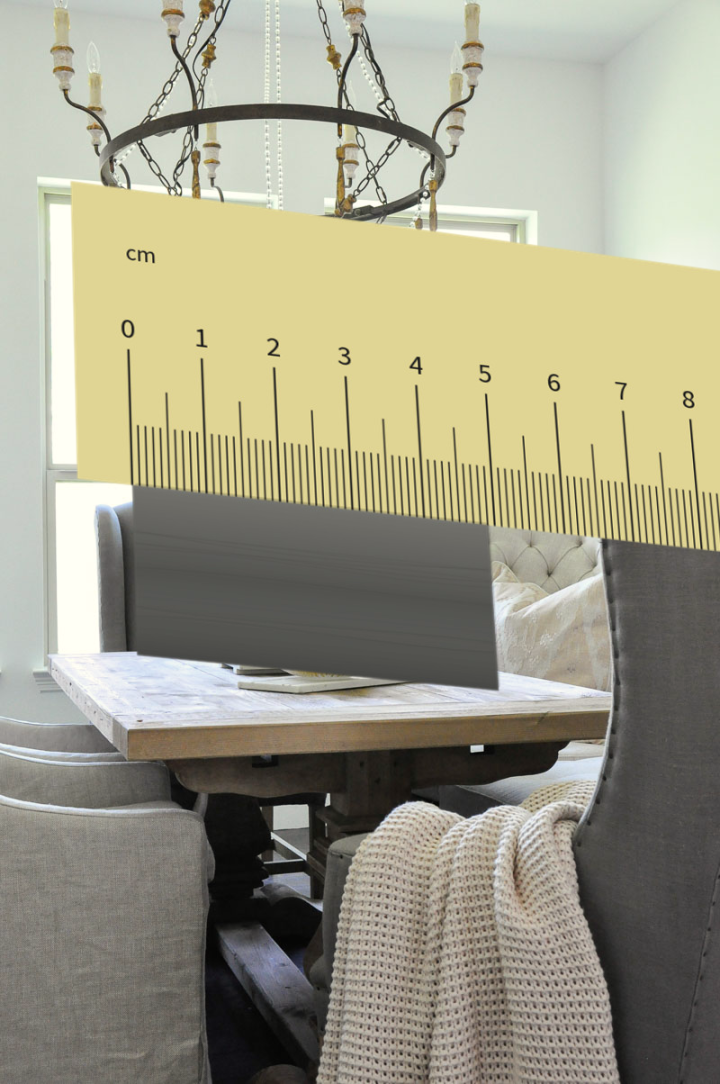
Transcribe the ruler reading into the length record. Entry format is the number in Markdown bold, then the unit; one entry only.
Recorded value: **4.9** cm
